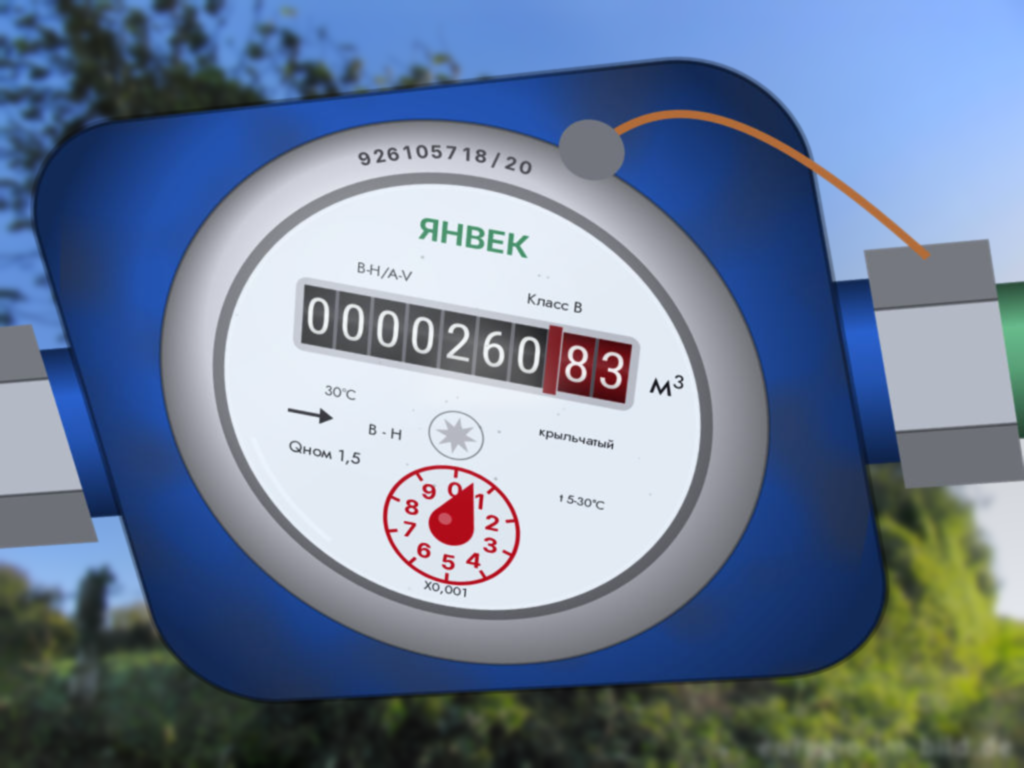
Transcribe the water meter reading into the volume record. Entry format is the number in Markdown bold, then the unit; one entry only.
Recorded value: **260.830** m³
